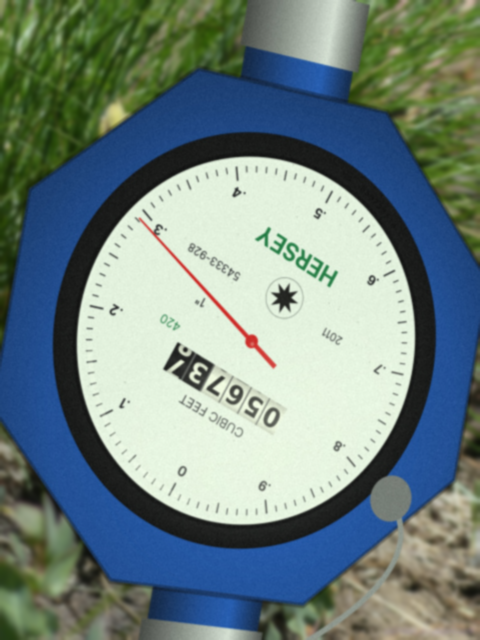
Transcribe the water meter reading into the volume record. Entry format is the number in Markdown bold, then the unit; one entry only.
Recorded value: **56737.29** ft³
